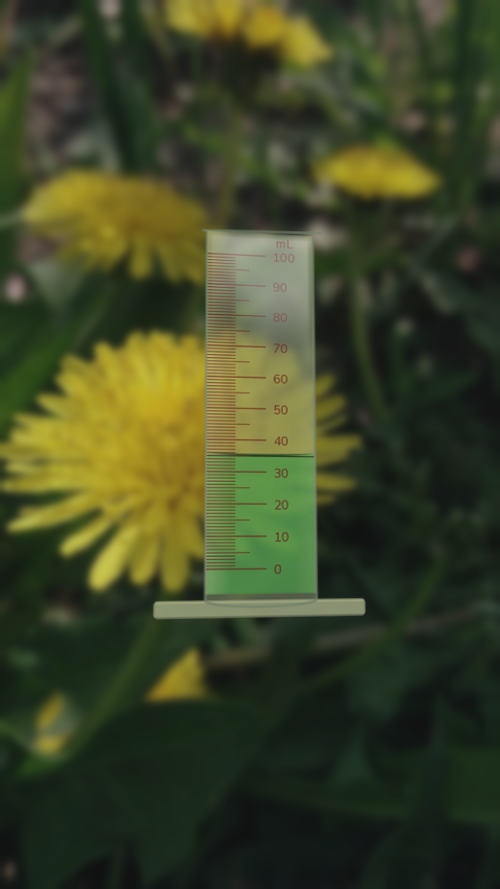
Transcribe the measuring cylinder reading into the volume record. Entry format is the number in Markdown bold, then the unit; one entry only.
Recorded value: **35** mL
